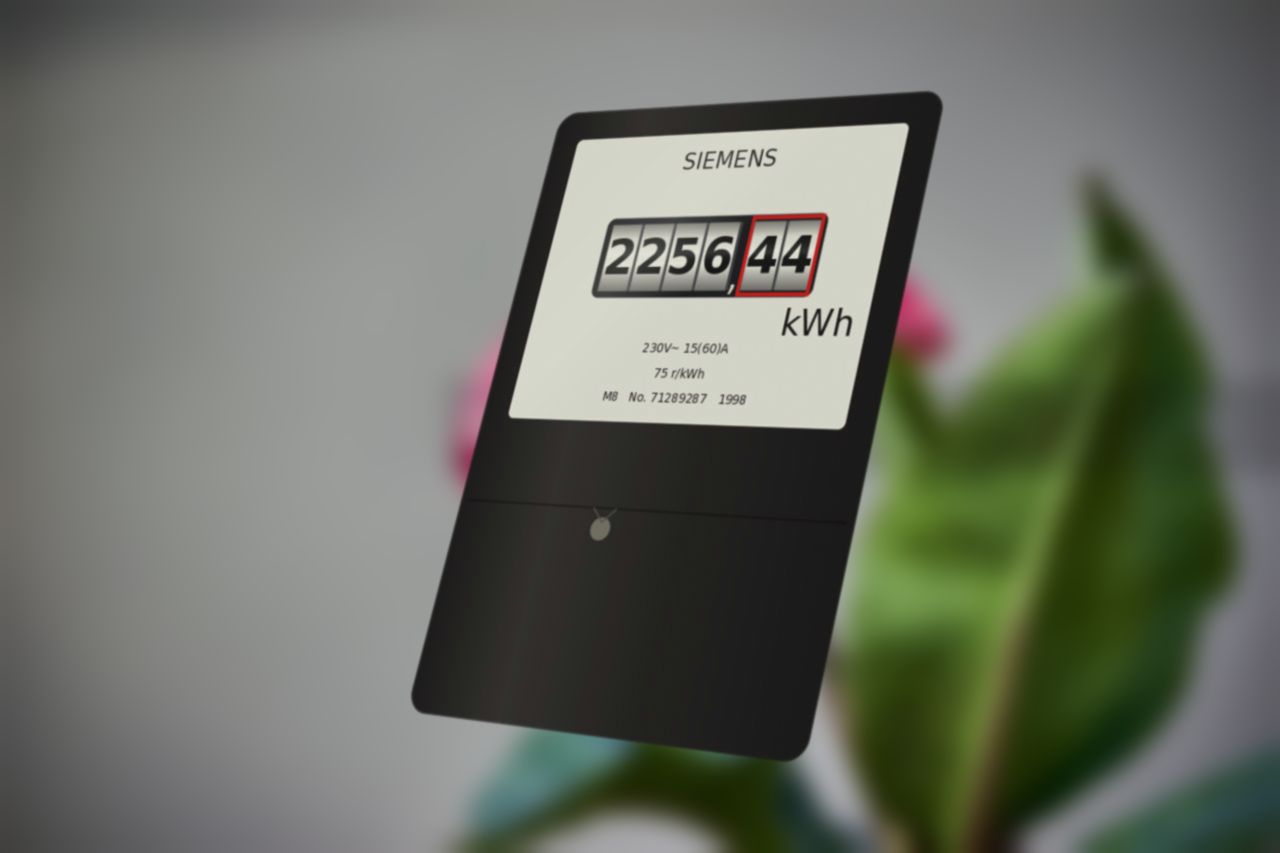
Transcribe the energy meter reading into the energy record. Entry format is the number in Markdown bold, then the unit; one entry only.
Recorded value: **2256.44** kWh
